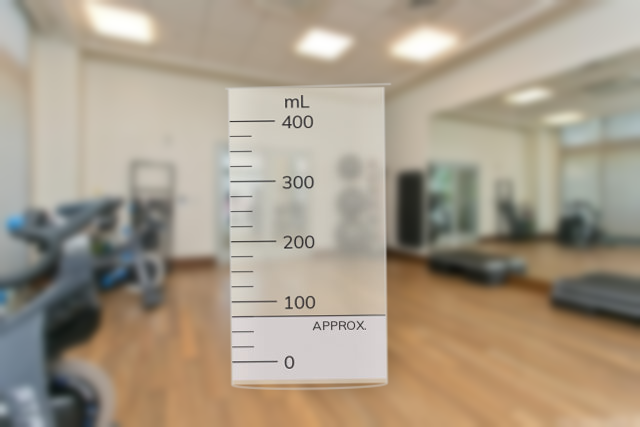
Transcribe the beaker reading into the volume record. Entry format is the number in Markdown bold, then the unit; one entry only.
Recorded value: **75** mL
